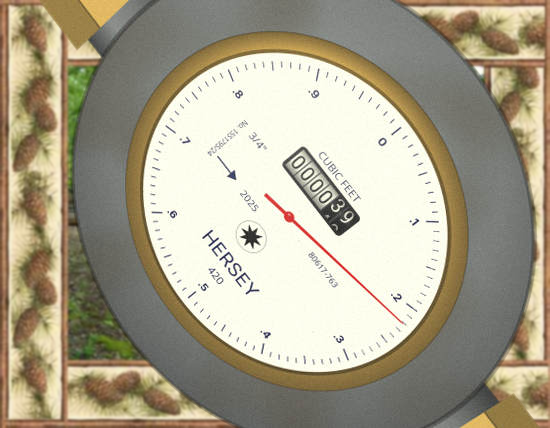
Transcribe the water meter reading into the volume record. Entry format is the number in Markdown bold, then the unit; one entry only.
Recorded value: **39.22** ft³
